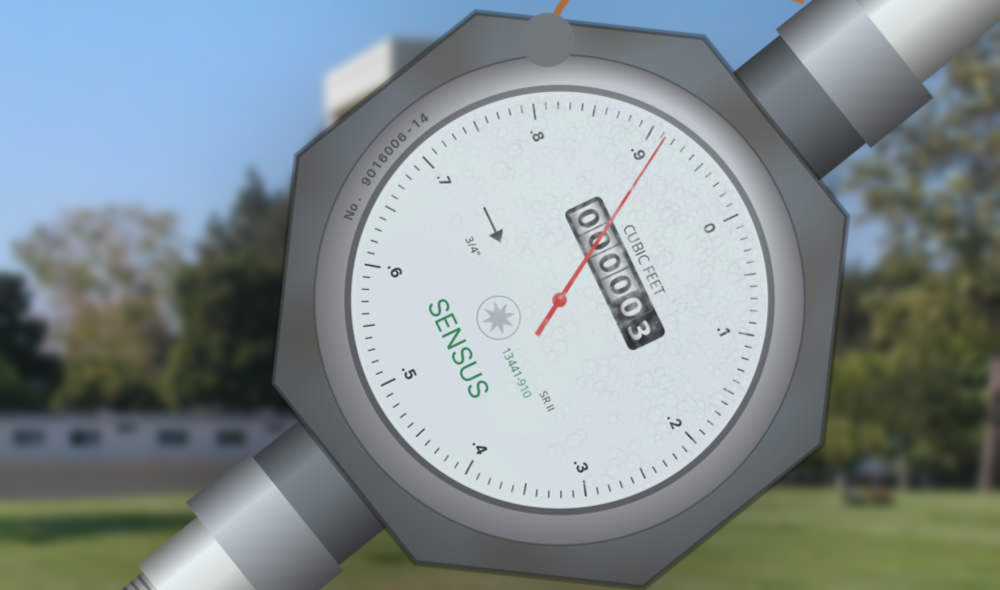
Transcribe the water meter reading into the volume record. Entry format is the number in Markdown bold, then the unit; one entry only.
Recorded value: **2.91** ft³
